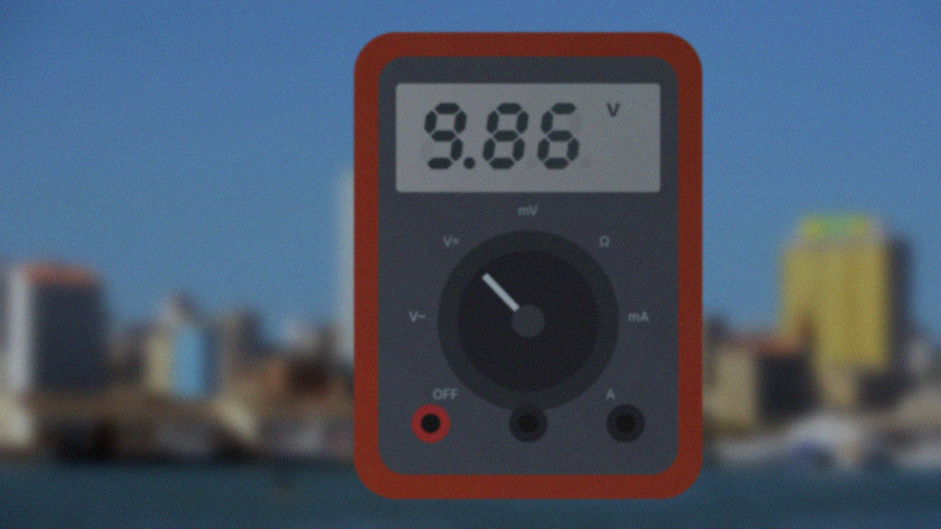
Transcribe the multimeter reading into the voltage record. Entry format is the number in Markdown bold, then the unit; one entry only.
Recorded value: **9.86** V
